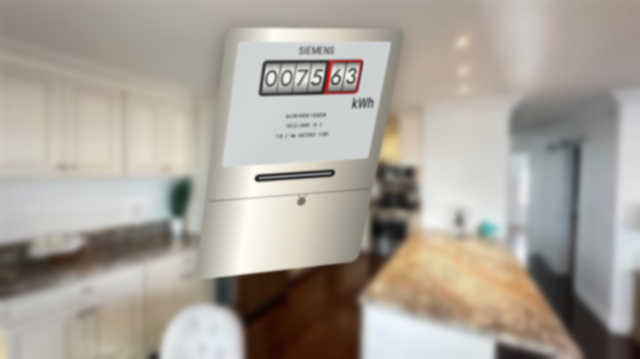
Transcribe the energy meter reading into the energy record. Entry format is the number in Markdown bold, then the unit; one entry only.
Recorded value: **75.63** kWh
